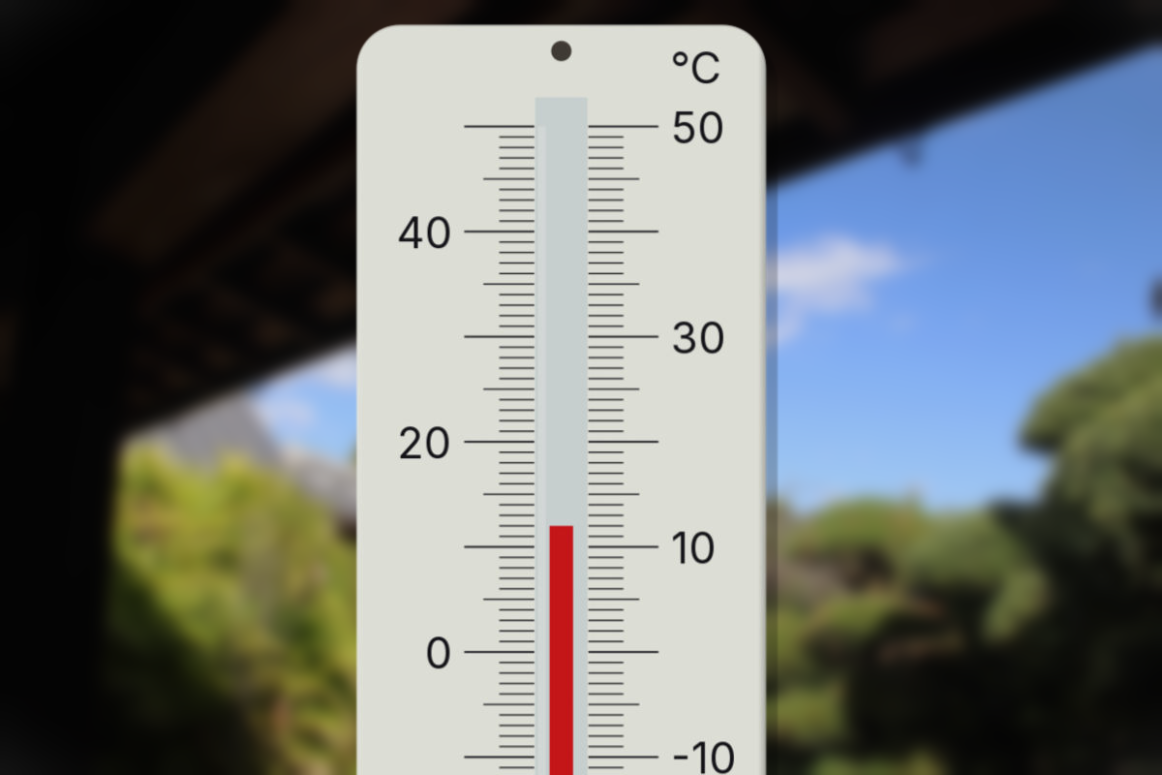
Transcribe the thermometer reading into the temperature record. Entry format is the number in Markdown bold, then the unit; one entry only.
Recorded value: **12** °C
